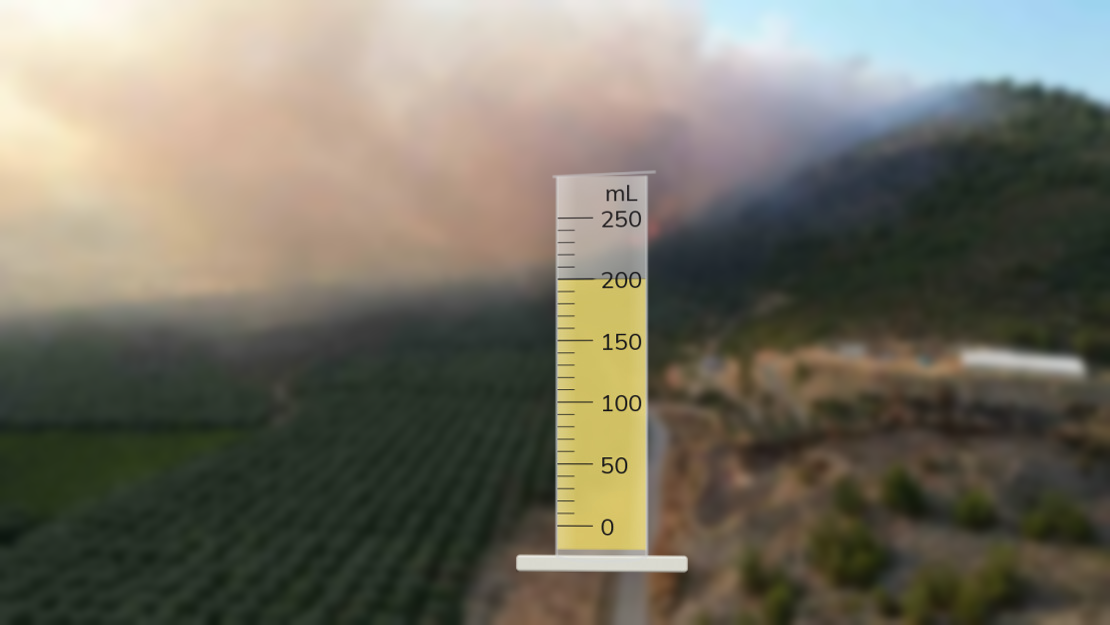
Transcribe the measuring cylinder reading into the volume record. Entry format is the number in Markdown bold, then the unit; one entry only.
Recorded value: **200** mL
